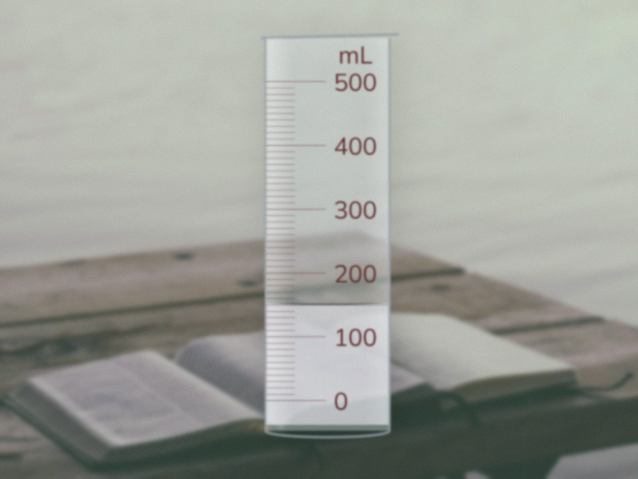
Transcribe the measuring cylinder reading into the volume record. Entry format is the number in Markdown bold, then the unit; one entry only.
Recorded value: **150** mL
